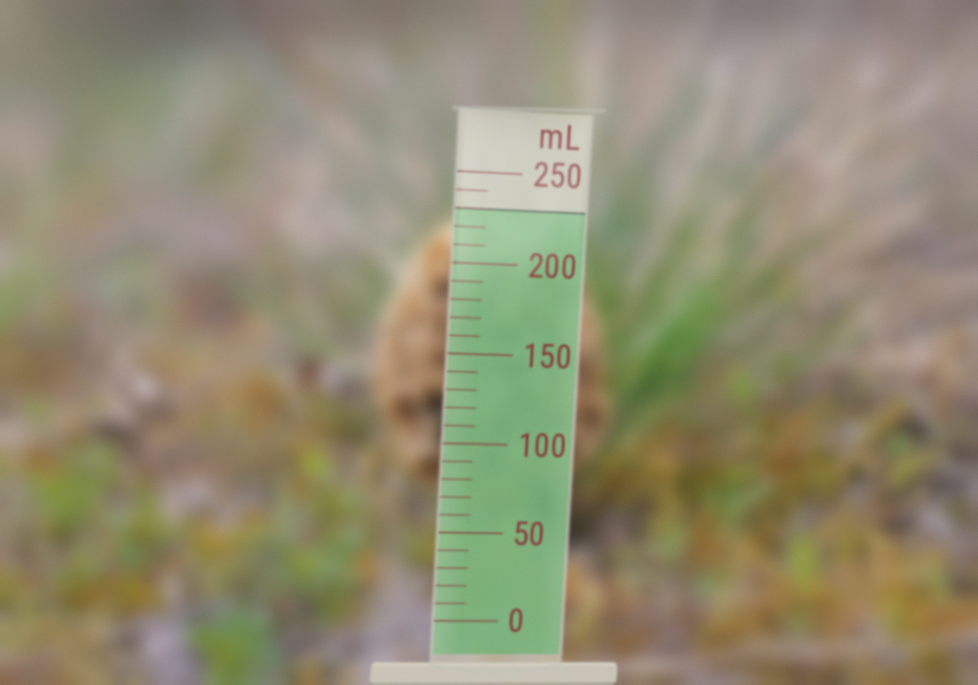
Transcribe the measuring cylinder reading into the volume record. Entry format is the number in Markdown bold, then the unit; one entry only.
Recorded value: **230** mL
